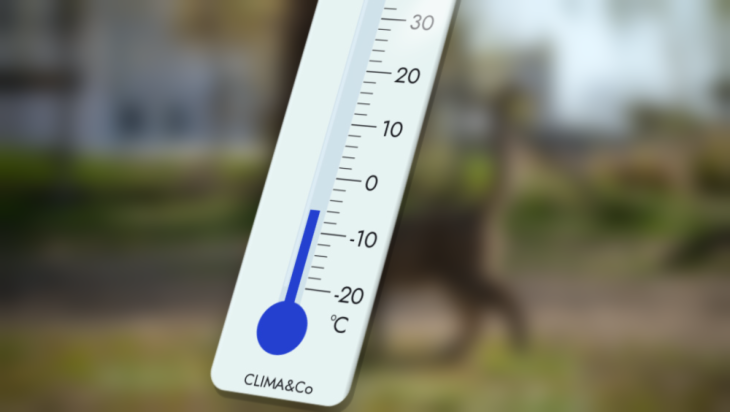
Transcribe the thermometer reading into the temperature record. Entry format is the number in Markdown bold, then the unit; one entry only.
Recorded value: **-6** °C
